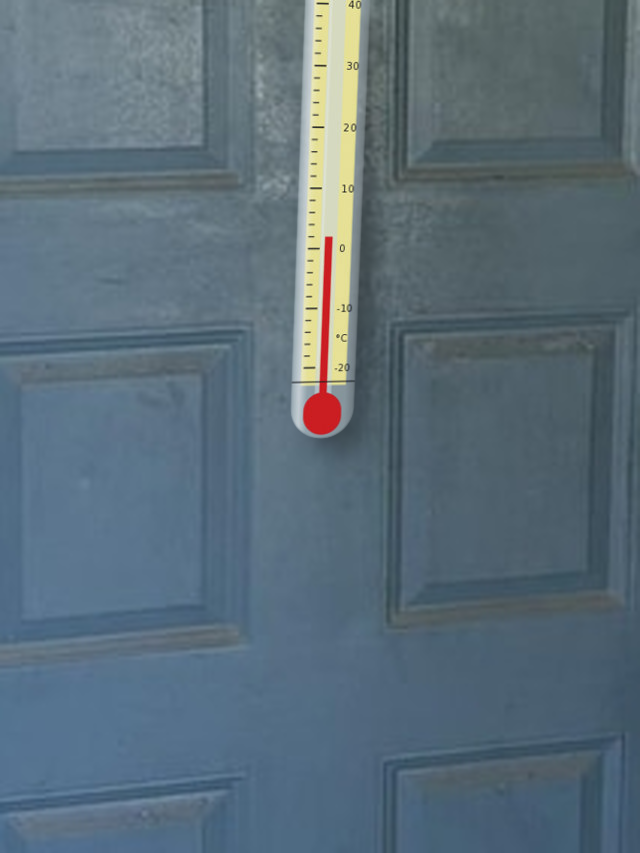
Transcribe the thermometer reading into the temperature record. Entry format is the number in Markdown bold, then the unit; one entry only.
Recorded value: **2** °C
